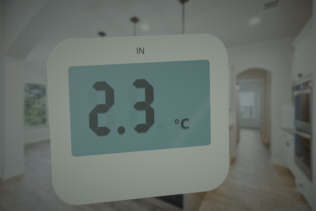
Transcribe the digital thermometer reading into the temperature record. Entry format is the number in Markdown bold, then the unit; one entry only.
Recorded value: **2.3** °C
